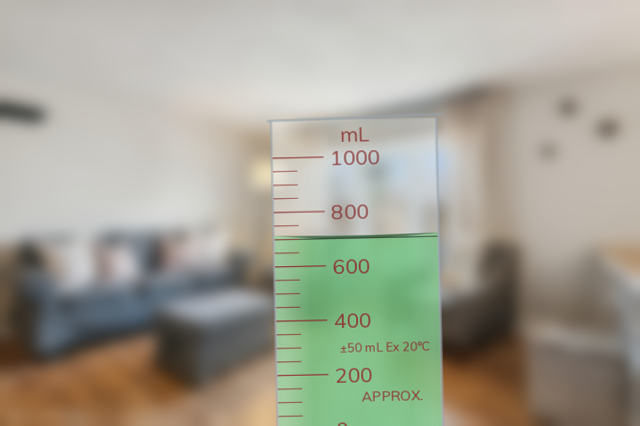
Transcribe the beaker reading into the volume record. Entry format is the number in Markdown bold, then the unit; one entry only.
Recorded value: **700** mL
